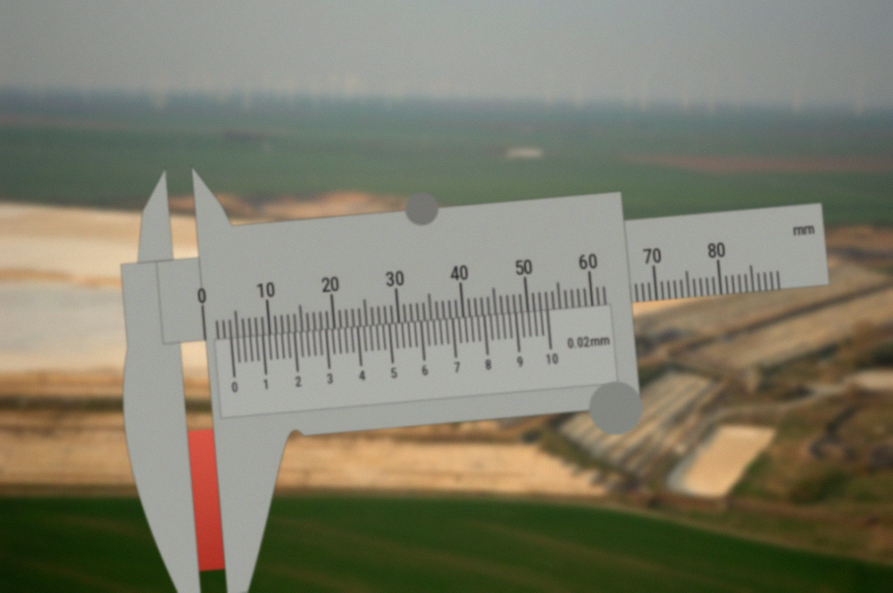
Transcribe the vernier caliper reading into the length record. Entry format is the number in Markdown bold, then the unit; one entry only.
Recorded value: **4.0** mm
